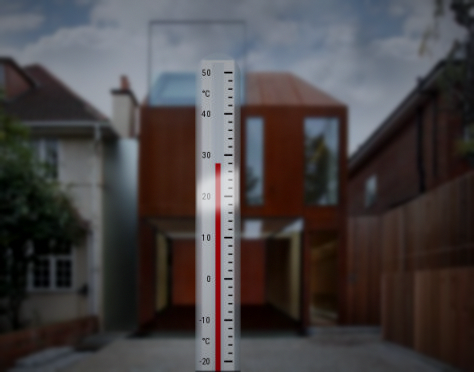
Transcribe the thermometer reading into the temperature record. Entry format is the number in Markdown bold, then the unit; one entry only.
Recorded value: **28** °C
